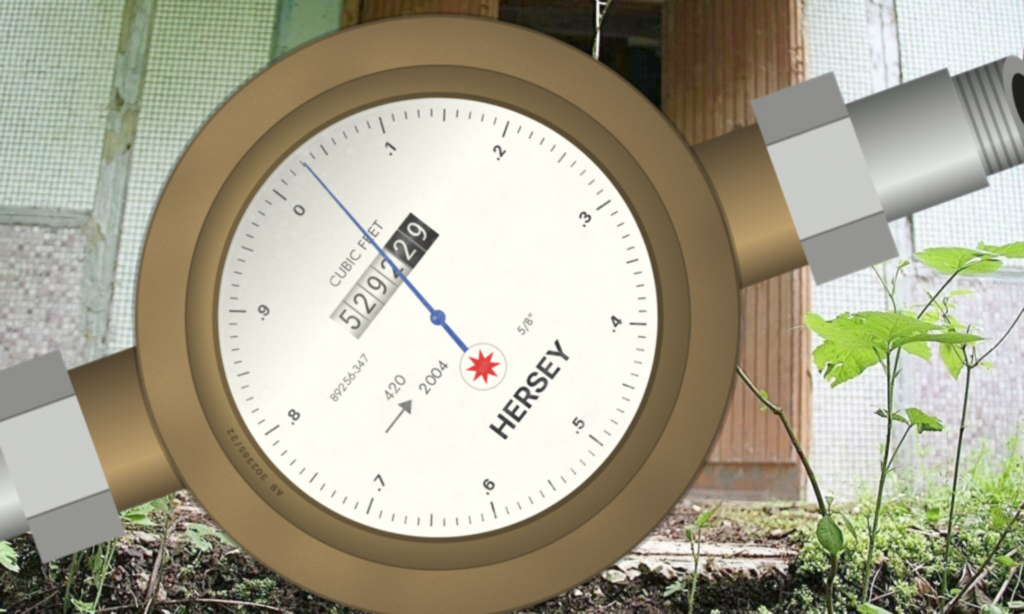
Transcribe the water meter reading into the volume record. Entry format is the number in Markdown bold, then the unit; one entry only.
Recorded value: **529229.03** ft³
